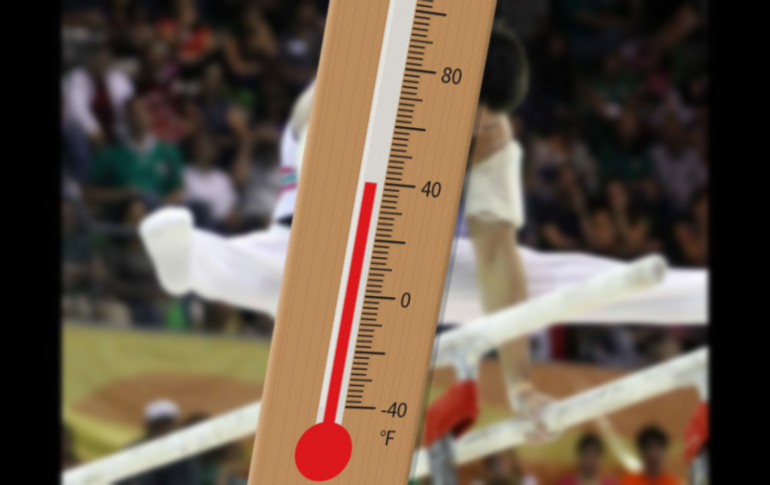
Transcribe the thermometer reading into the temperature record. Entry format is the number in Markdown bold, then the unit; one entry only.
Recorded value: **40** °F
